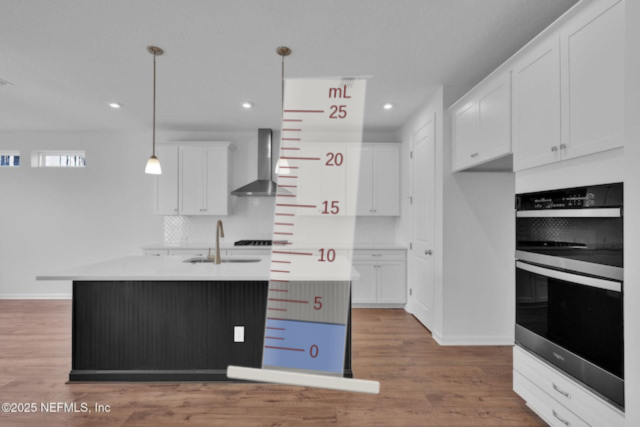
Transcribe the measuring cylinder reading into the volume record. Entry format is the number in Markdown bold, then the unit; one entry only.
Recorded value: **3** mL
